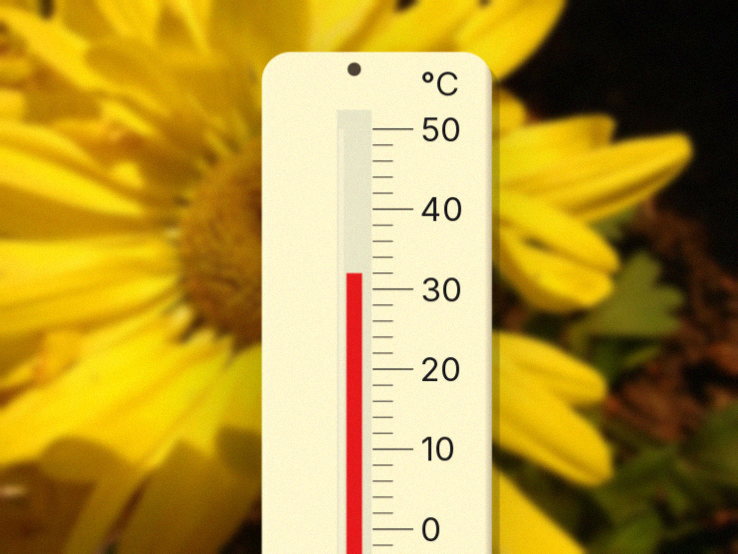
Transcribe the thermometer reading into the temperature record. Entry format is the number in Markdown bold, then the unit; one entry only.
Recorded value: **32** °C
